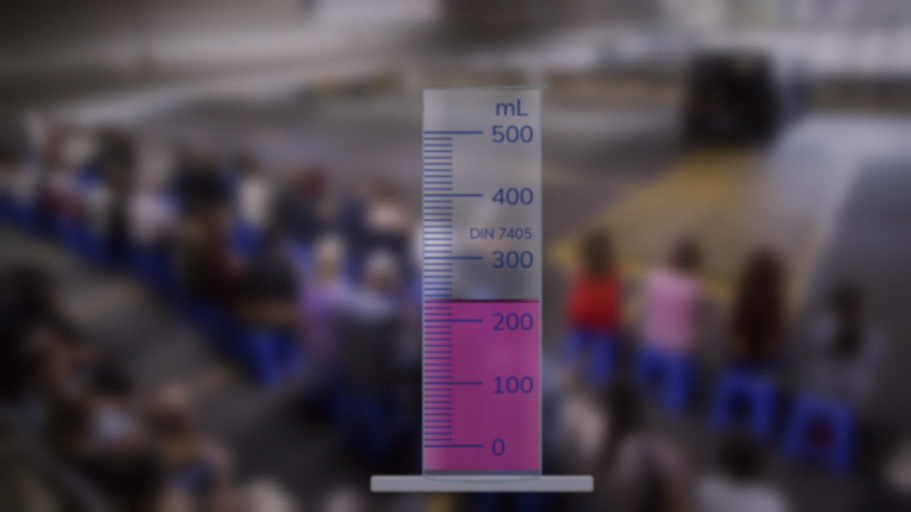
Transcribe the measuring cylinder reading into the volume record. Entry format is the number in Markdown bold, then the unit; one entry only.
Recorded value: **230** mL
